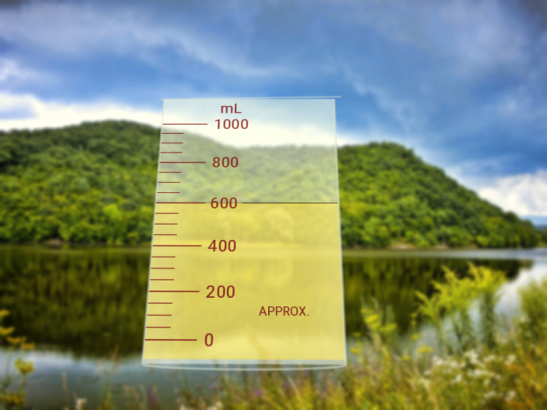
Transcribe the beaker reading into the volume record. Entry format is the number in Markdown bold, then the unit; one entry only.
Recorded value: **600** mL
